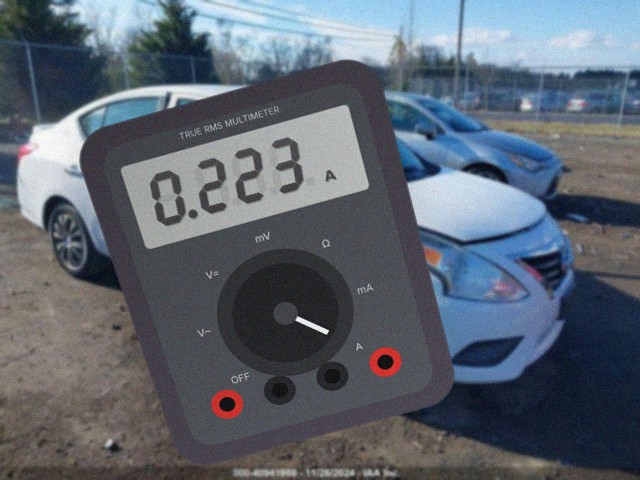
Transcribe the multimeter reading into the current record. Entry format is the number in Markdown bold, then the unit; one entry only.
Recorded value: **0.223** A
